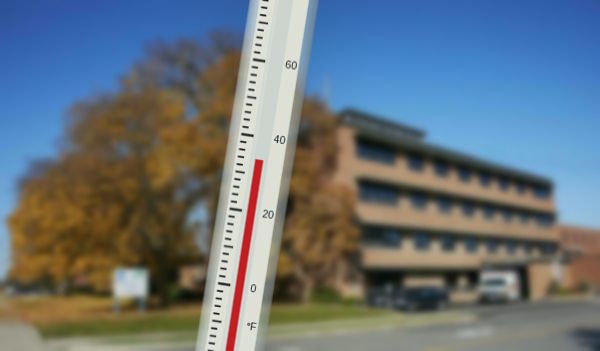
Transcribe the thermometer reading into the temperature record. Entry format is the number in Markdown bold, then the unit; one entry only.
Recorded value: **34** °F
